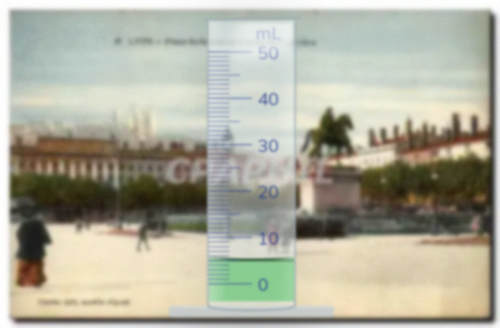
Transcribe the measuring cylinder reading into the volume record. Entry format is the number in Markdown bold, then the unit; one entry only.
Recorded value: **5** mL
